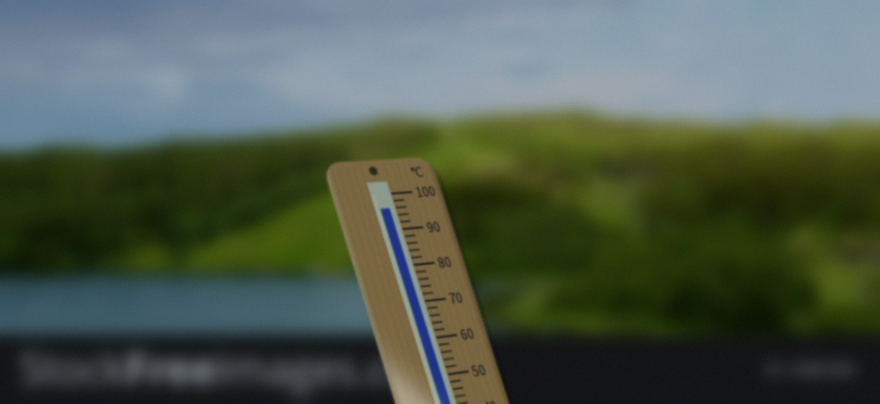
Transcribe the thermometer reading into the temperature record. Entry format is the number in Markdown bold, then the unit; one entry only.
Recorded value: **96** °C
